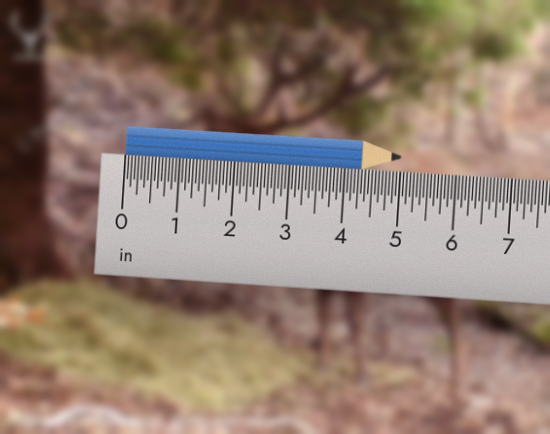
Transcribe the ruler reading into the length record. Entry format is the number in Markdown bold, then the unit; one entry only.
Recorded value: **5** in
